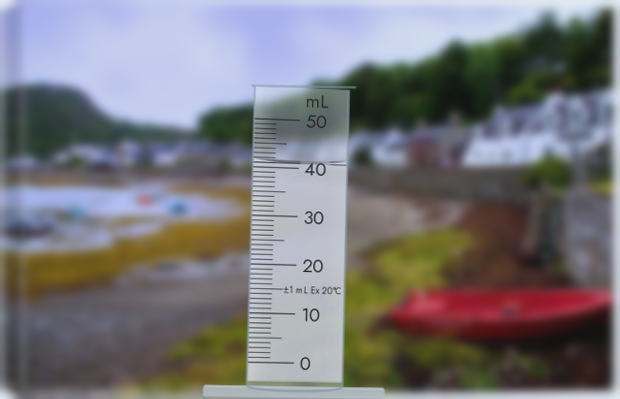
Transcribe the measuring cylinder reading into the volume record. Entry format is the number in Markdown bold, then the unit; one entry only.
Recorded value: **41** mL
